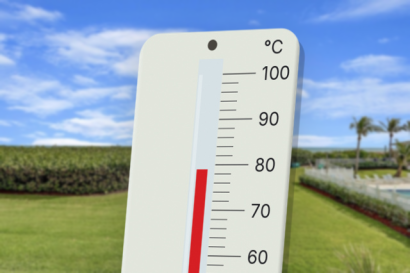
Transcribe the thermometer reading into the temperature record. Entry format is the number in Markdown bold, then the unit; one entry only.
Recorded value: **79** °C
